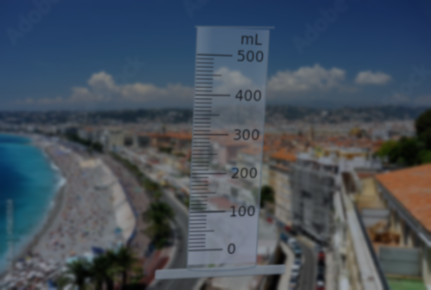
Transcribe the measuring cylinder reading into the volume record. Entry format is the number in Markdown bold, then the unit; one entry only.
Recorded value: **100** mL
